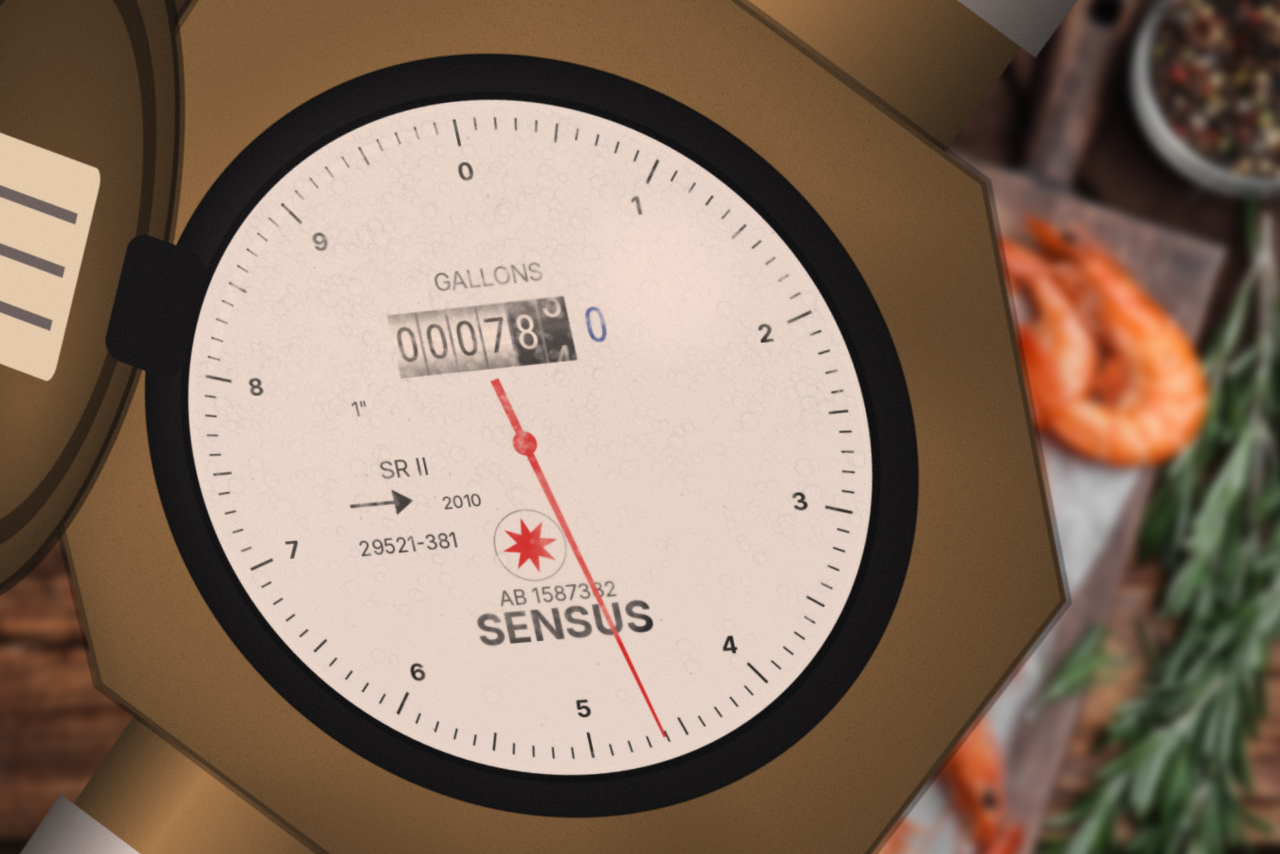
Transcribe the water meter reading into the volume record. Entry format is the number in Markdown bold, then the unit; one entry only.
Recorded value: **7834.6** gal
